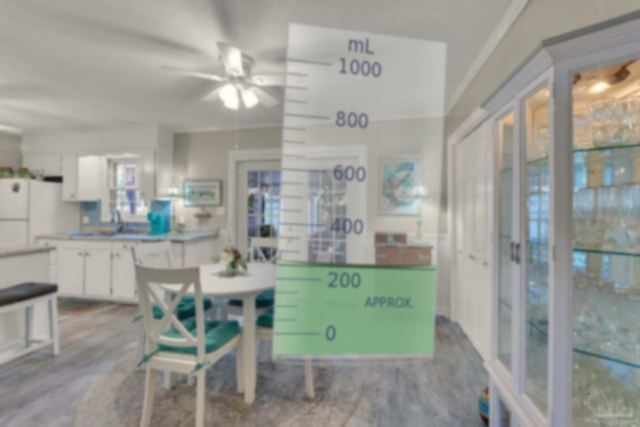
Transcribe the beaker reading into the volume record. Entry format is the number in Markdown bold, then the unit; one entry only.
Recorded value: **250** mL
